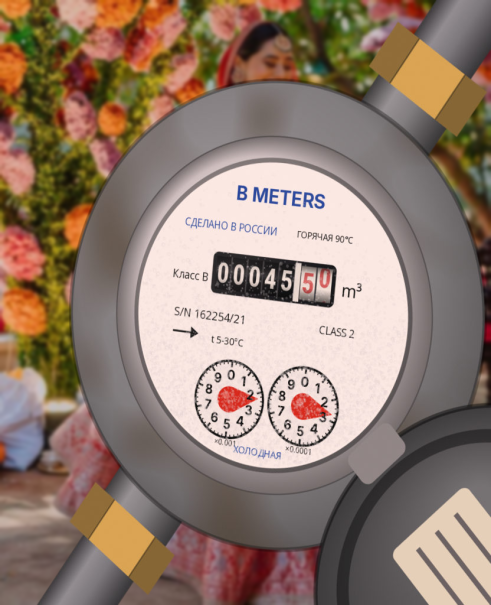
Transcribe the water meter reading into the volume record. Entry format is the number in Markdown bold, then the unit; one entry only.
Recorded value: **45.5022** m³
